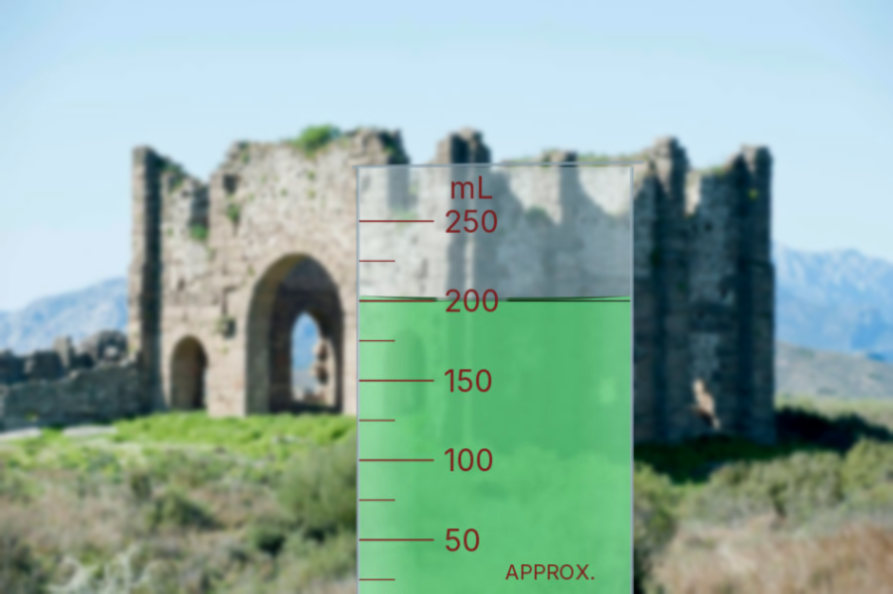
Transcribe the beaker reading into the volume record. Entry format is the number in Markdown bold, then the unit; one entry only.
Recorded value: **200** mL
